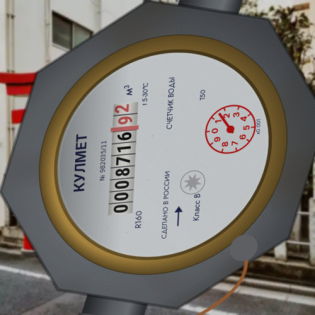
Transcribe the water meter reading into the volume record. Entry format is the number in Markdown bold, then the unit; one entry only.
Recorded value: **8716.921** m³
